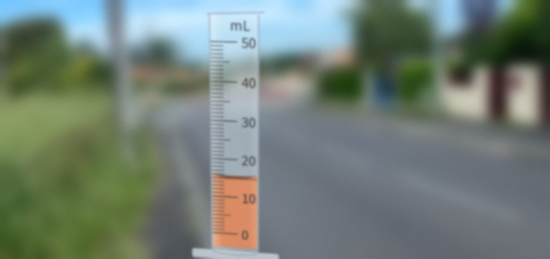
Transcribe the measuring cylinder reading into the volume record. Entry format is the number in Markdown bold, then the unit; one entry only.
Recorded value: **15** mL
